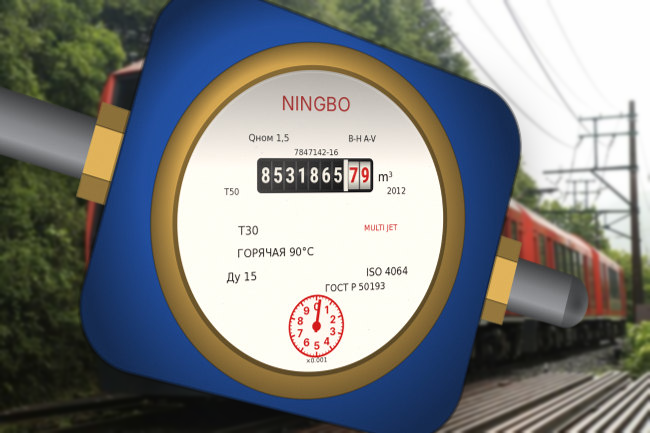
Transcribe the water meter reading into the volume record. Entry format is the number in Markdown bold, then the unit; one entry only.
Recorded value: **8531865.790** m³
